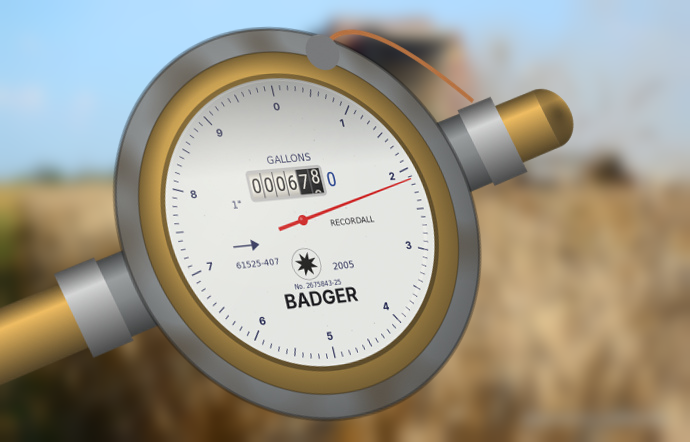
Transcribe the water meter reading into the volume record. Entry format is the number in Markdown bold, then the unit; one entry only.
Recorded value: **6782.1** gal
